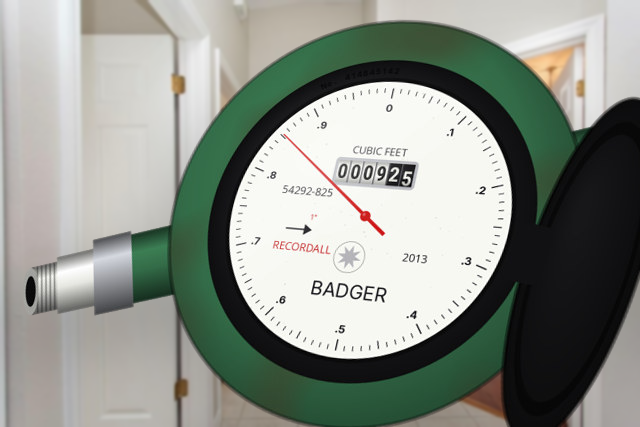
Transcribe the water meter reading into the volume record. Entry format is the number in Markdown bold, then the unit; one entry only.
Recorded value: **924.85** ft³
